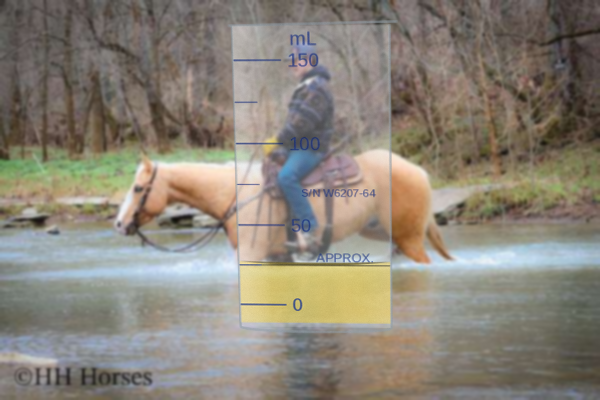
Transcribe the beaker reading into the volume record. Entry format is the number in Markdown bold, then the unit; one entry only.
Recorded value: **25** mL
